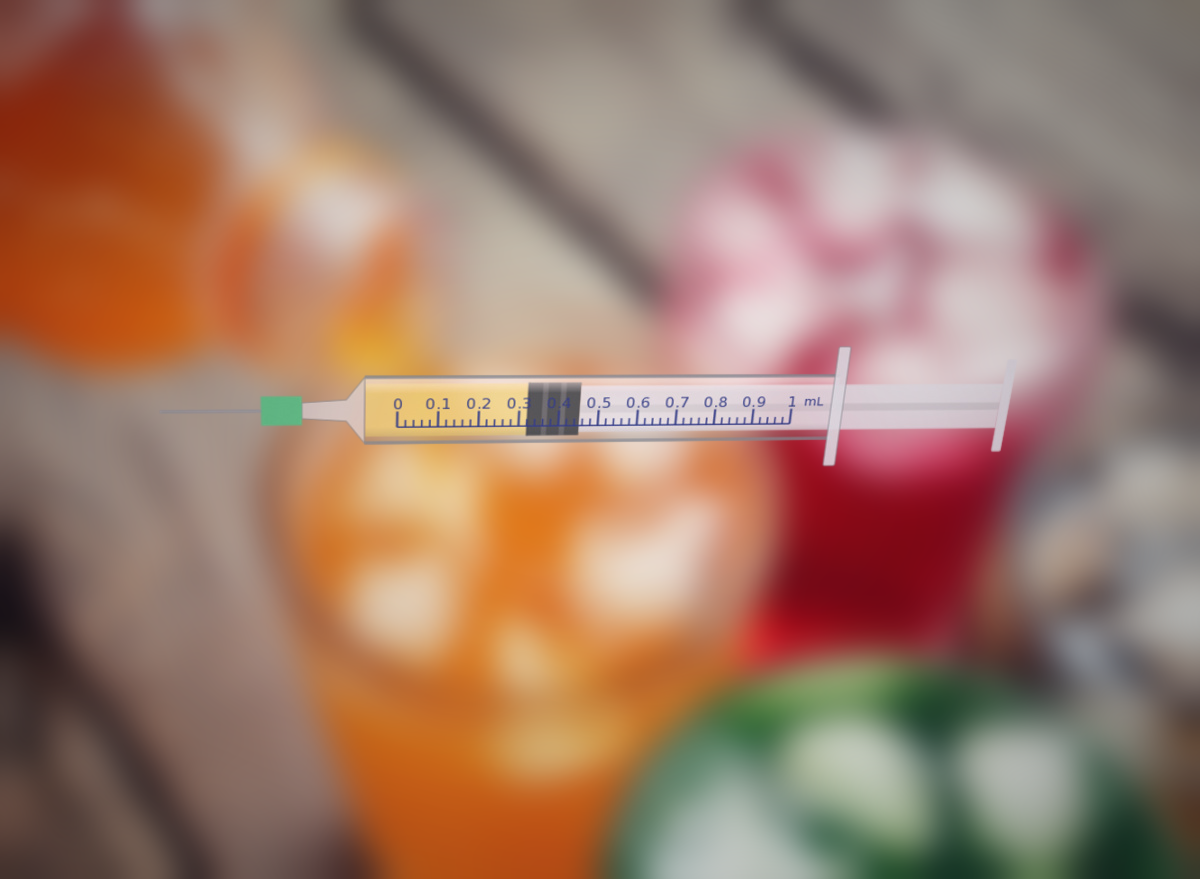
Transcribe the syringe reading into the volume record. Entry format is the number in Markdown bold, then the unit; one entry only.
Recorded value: **0.32** mL
